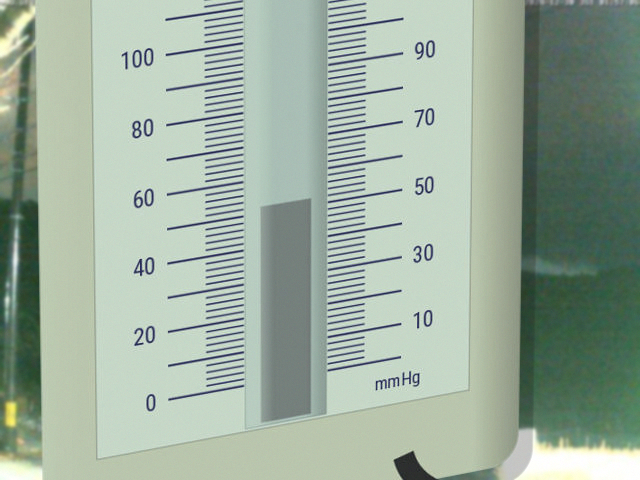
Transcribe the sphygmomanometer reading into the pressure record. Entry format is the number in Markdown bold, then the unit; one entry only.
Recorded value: **52** mmHg
